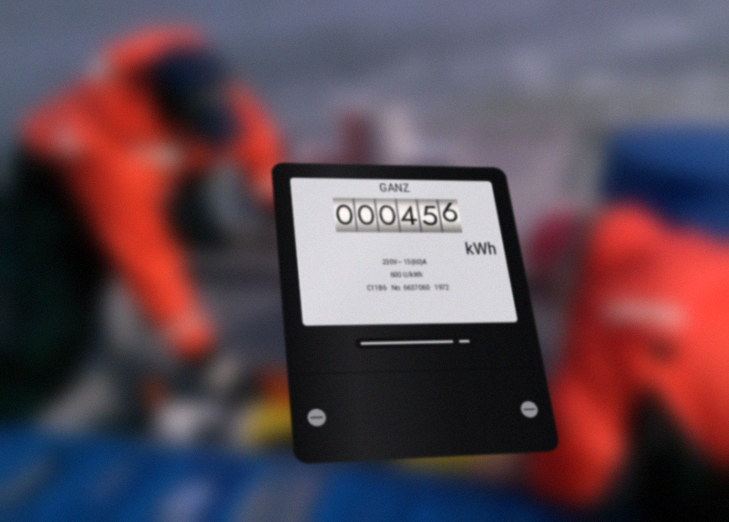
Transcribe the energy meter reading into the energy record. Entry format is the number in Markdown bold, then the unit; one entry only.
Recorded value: **456** kWh
